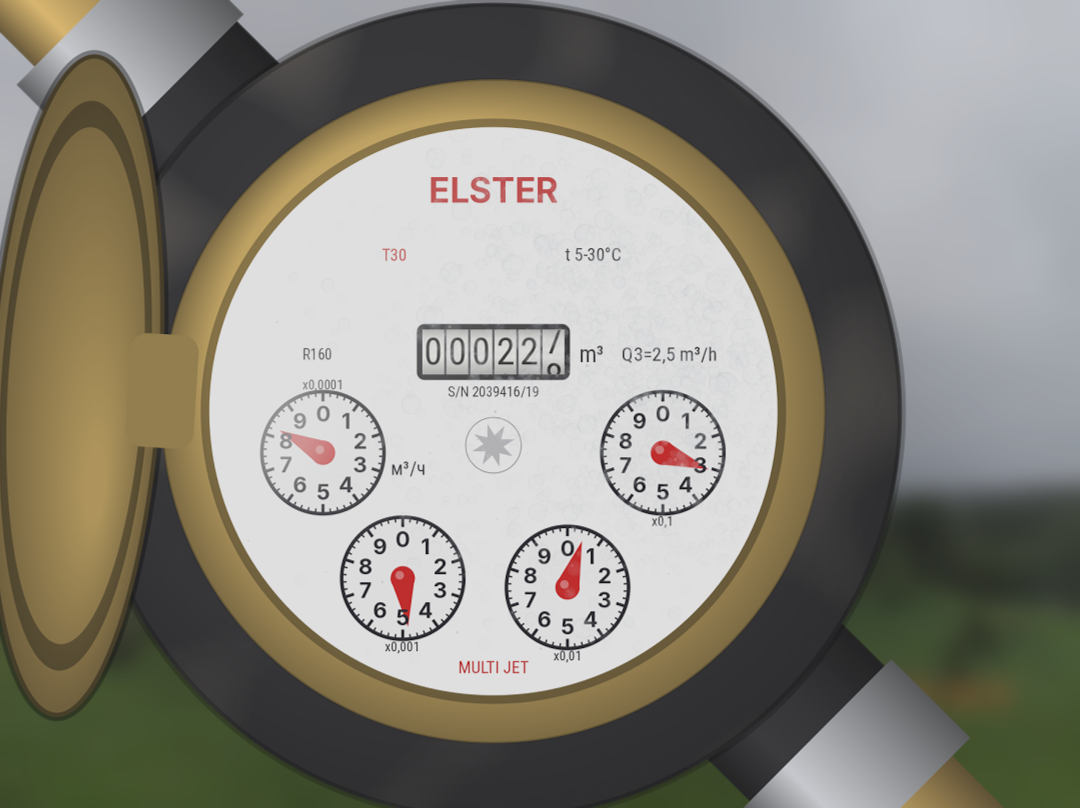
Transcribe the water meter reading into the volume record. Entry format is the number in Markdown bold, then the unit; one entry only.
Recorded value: **227.3048** m³
